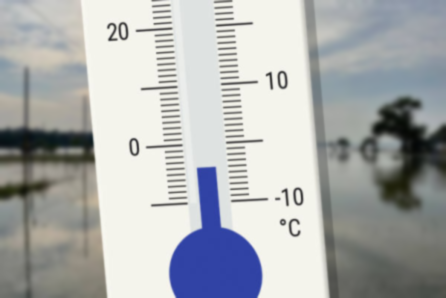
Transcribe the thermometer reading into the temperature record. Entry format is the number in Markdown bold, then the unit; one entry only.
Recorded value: **-4** °C
